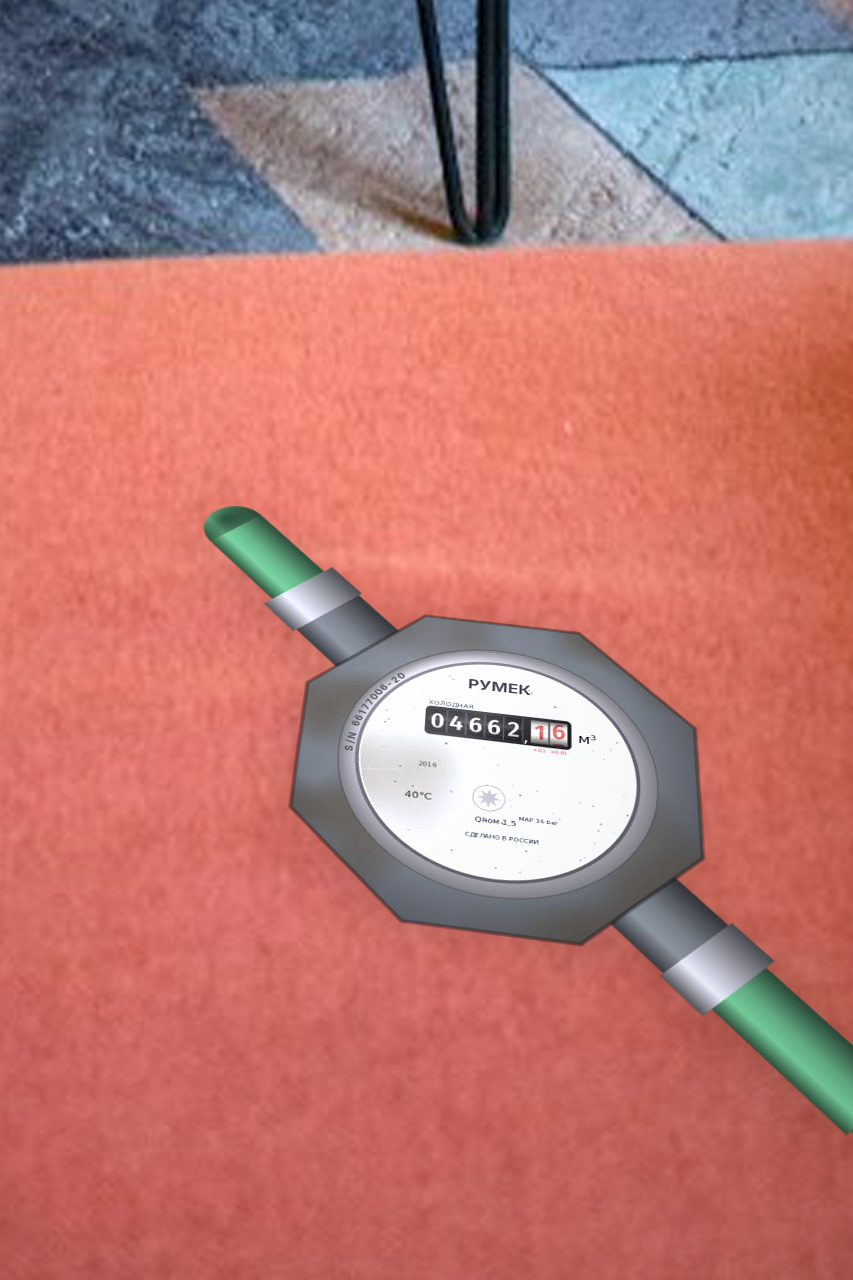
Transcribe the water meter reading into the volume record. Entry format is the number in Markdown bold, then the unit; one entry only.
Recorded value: **4662.16** m³
